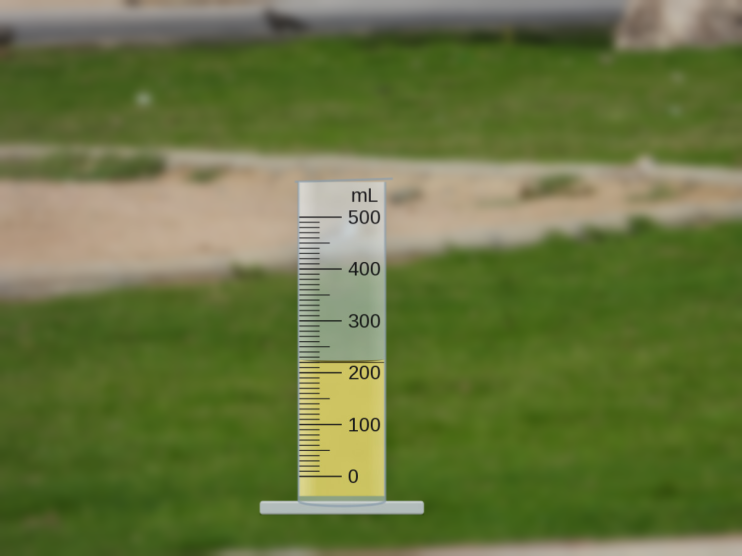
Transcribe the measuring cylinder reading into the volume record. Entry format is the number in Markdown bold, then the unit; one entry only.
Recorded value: **220** mL
